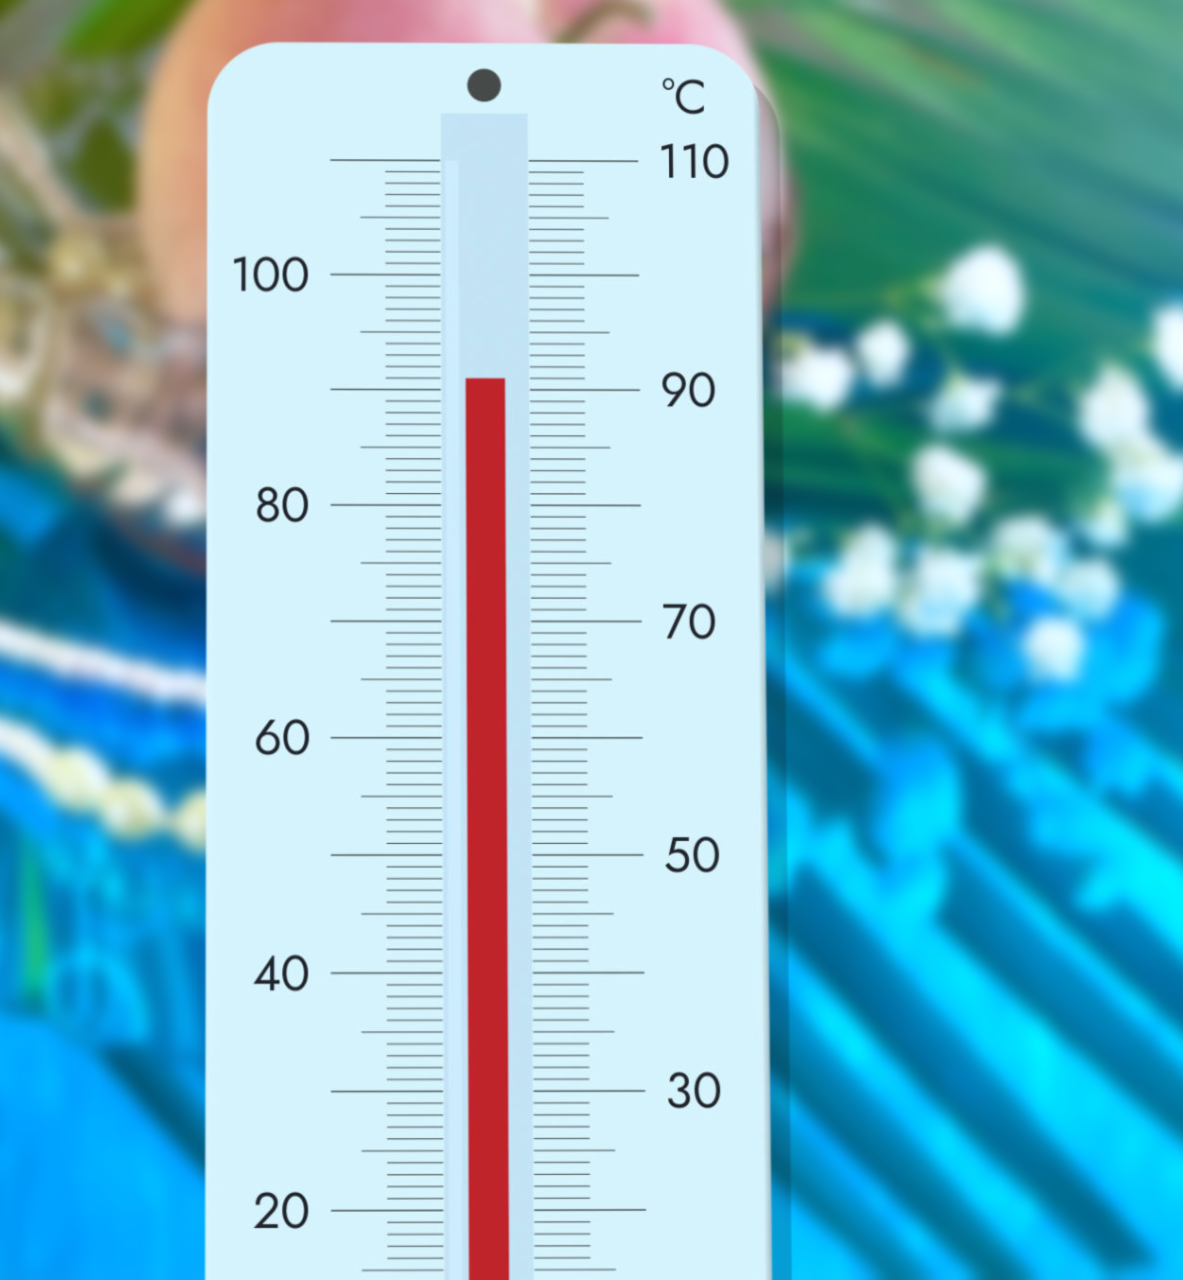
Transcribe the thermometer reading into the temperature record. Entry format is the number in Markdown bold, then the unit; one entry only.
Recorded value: **91** °C
